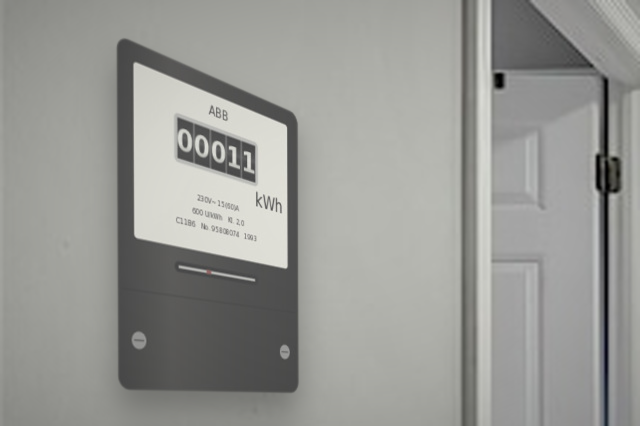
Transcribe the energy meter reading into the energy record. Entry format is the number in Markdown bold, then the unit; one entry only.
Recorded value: **11** kWh
